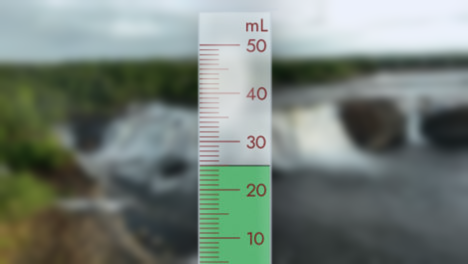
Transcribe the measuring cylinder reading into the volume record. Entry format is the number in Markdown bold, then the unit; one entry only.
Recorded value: **25** mL
